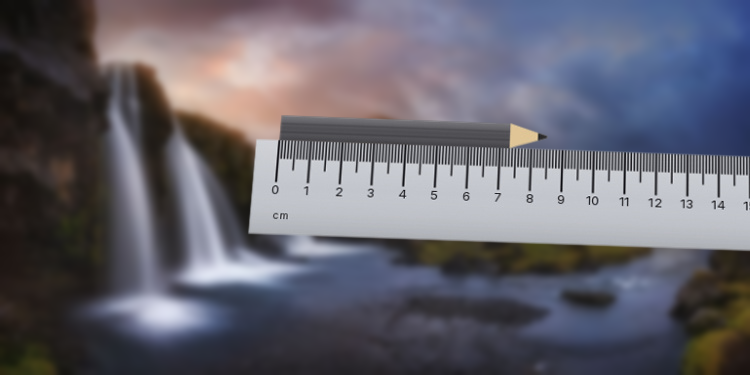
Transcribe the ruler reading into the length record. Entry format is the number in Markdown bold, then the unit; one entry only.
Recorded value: **8.5** cm
